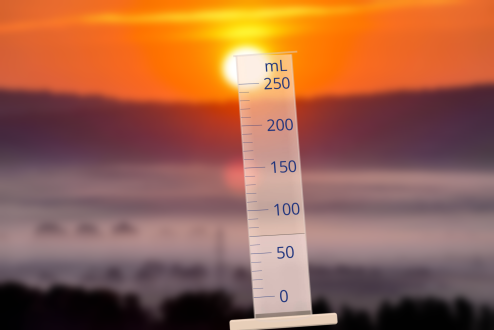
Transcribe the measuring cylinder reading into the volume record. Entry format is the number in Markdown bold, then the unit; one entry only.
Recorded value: **70** mL
